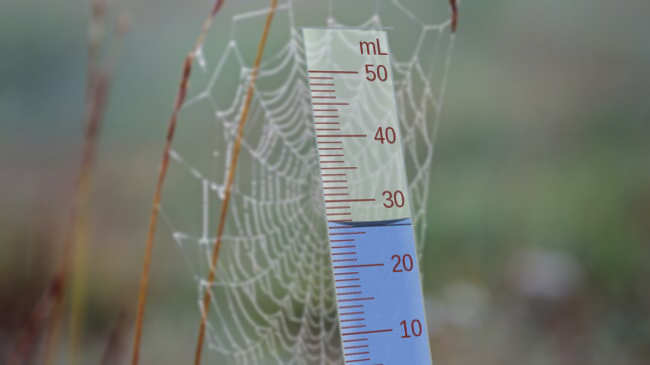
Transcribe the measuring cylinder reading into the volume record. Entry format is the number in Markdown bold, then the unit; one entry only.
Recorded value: **26** mL
